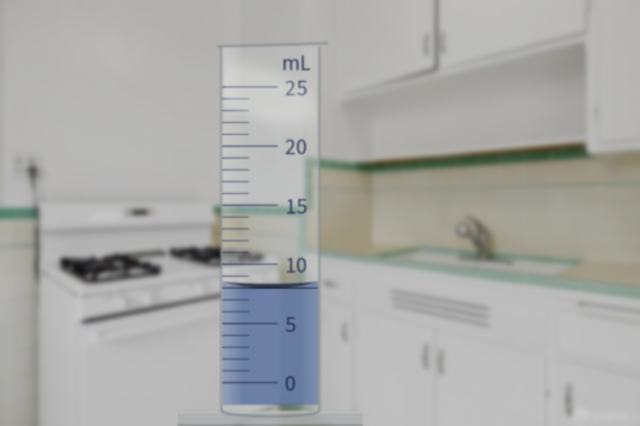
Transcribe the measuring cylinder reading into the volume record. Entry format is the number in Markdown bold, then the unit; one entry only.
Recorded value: **8** mL
